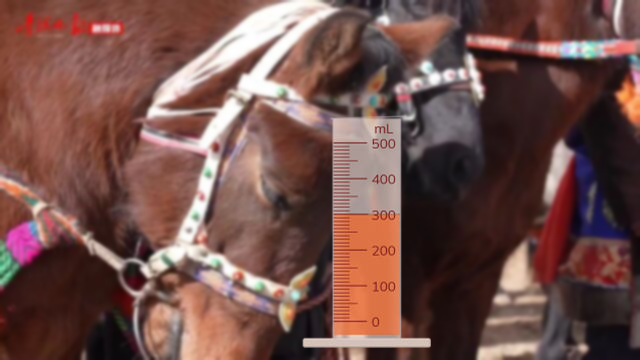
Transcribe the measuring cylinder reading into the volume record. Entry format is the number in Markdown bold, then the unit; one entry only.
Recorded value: **300** mL
